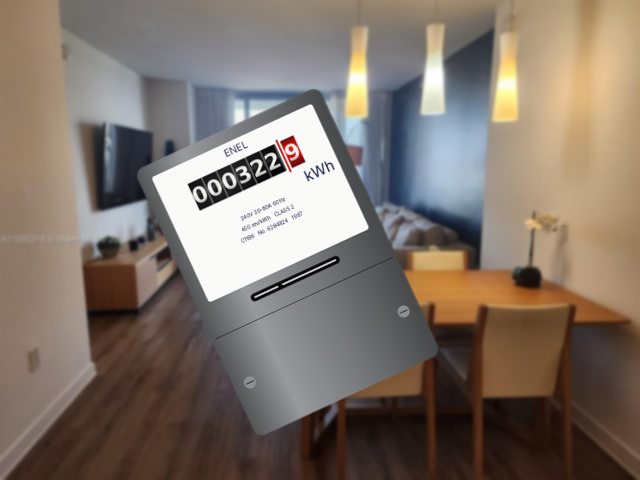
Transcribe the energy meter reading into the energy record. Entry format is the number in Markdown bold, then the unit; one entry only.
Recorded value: **322.9** kWh
